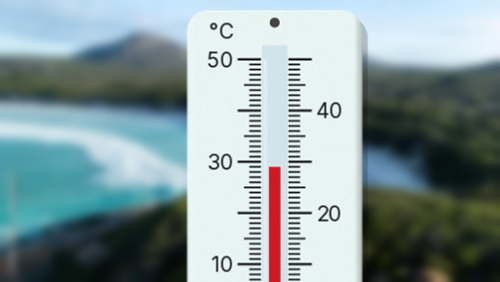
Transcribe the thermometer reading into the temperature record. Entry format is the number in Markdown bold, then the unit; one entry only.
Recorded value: **29** °C
